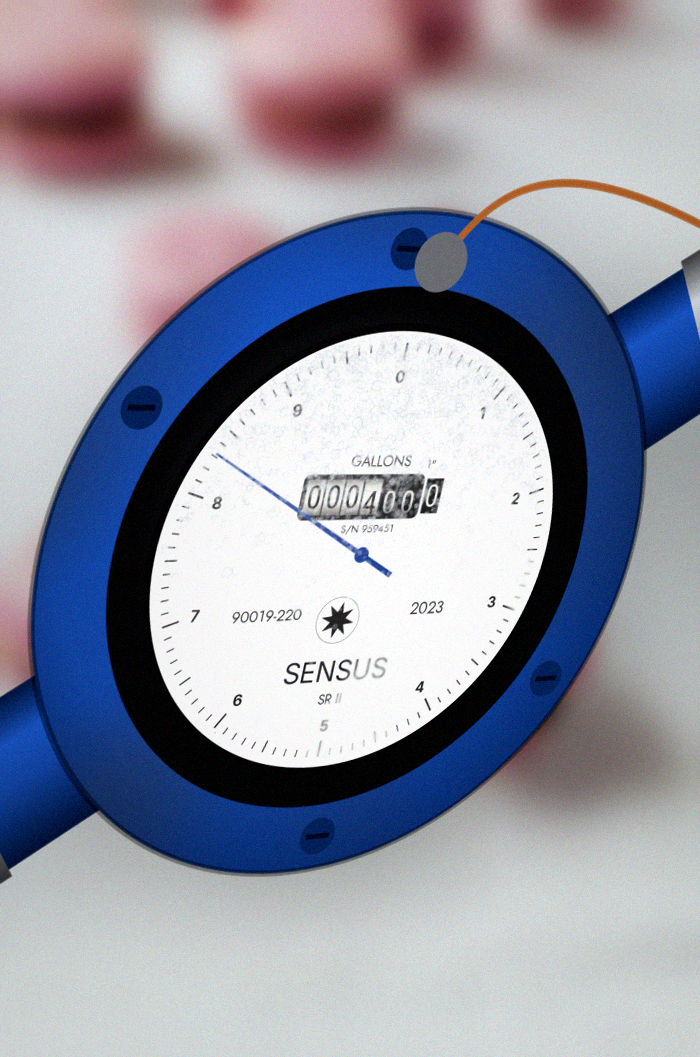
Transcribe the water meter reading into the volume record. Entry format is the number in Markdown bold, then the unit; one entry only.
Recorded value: **3998.3** gal
